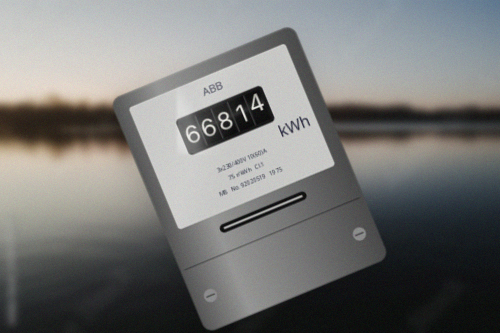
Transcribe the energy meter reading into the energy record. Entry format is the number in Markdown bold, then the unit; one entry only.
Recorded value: **66814** kWh
